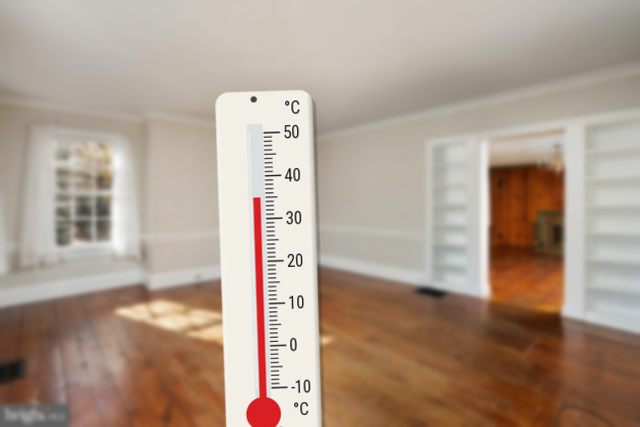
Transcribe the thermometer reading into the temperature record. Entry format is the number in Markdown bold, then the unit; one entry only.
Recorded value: **35** °C
